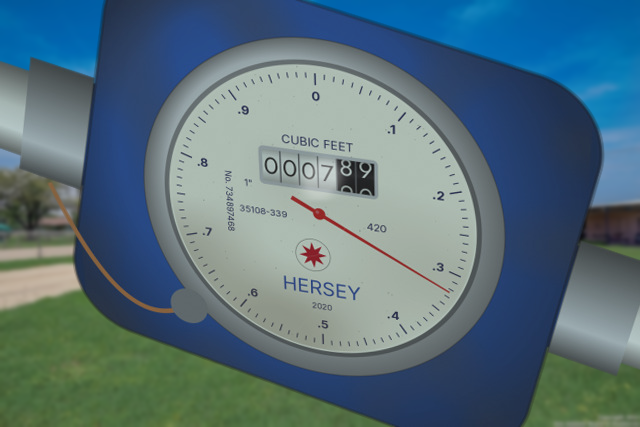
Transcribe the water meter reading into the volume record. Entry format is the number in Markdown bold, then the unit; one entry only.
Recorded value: **789.32** ft³
